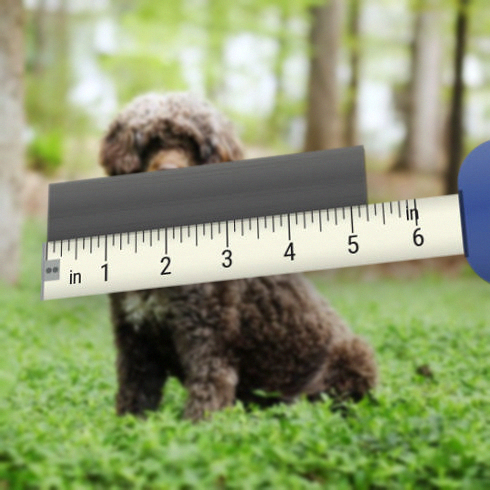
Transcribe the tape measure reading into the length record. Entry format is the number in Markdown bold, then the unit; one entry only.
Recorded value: **5.25** in
